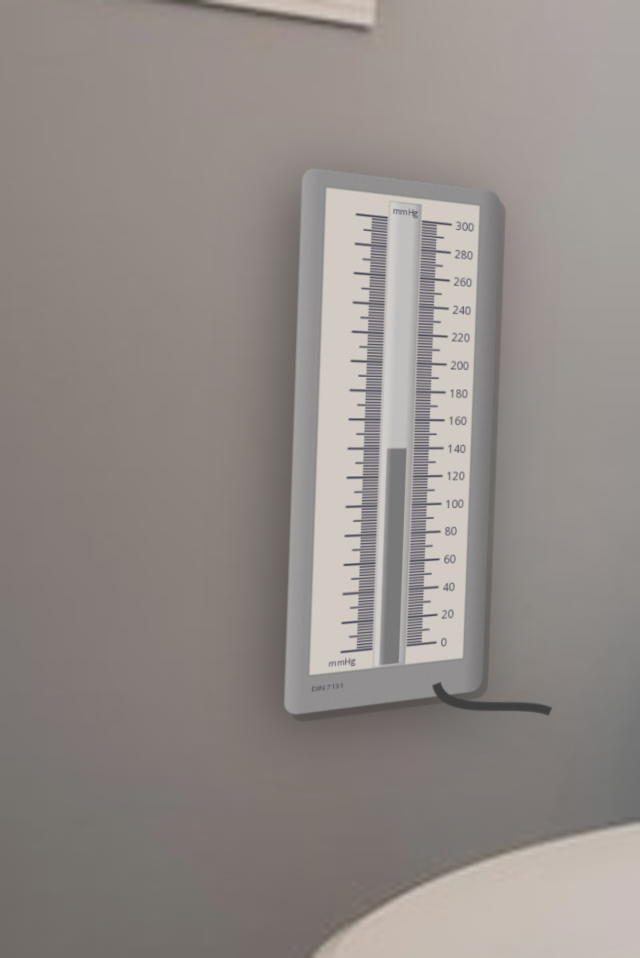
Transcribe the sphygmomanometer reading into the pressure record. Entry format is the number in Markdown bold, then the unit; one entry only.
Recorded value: **140** mmHg
